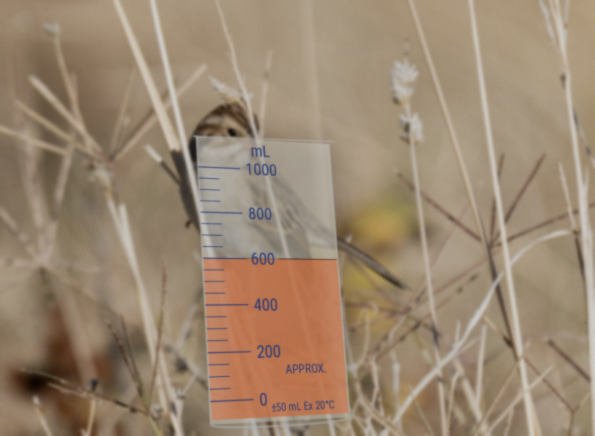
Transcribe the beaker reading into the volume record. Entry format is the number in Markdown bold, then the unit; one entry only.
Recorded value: **600** mL
